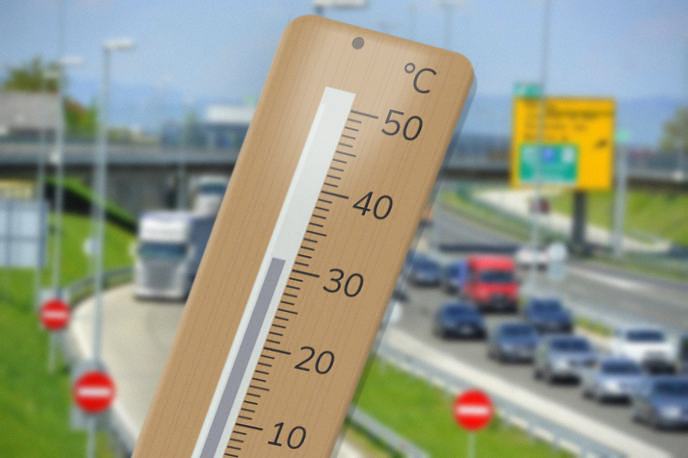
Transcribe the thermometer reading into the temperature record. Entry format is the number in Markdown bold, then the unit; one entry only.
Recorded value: **31** °C
